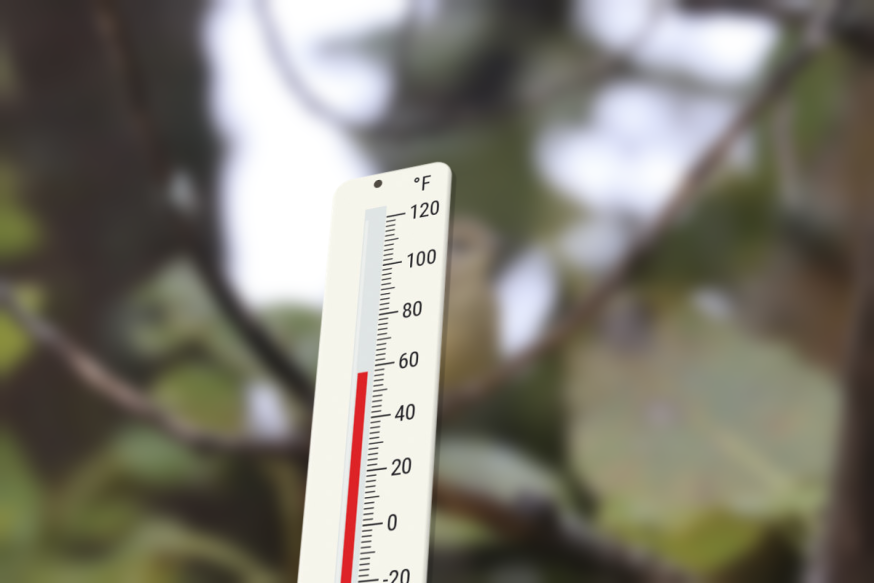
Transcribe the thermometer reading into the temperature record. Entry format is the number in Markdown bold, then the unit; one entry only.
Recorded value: **58** °F
